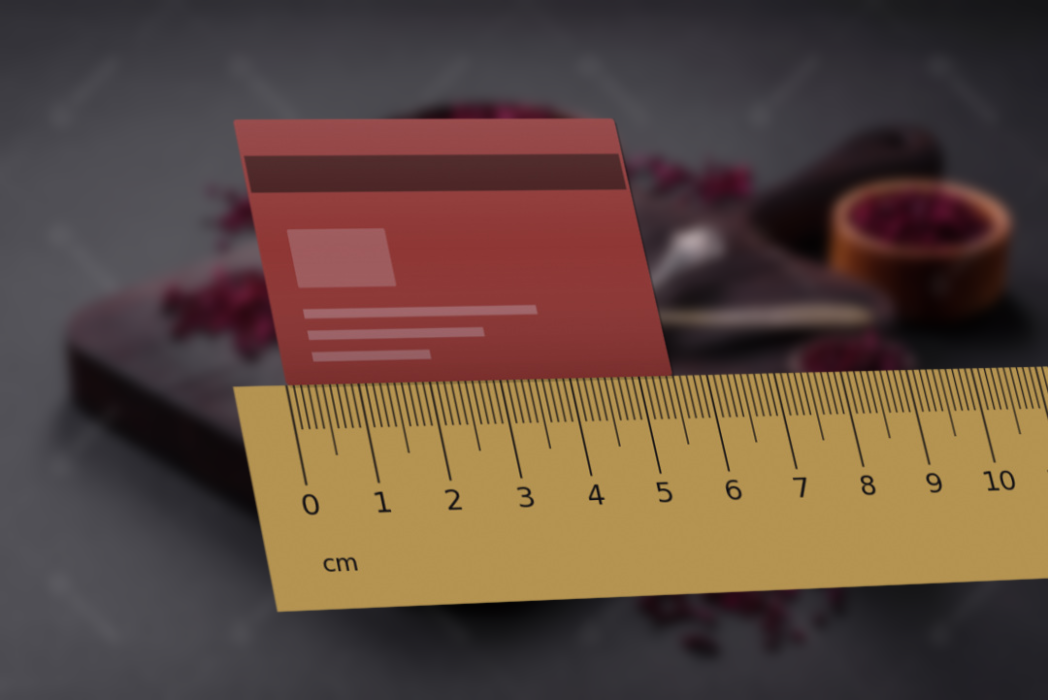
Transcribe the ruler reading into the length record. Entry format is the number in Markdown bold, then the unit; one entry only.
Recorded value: **5.5** cm
